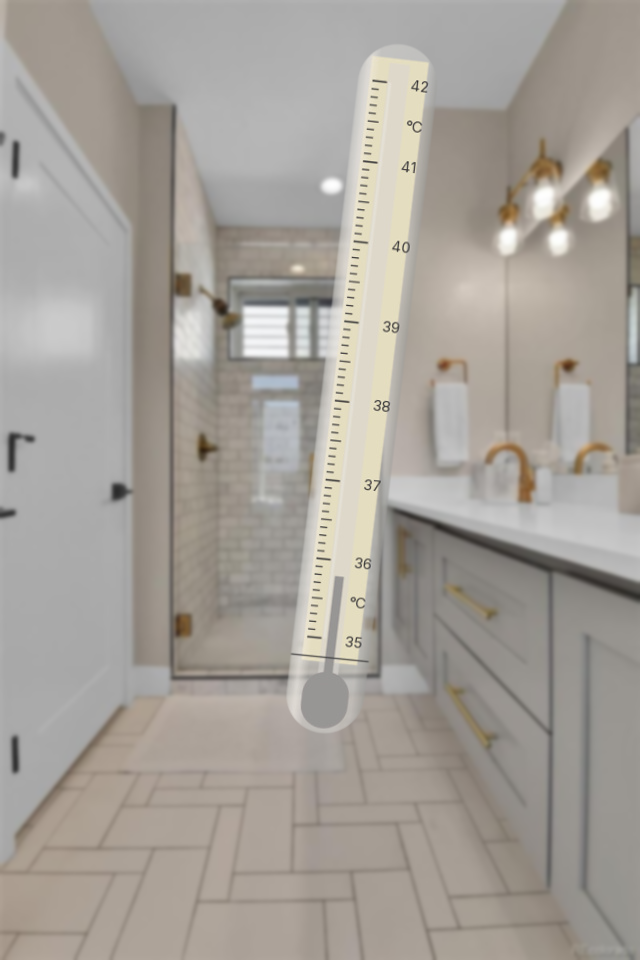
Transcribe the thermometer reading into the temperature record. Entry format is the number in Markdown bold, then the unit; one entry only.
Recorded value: **35.8** °C
